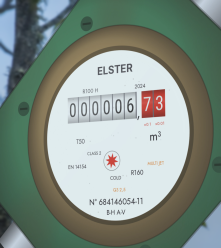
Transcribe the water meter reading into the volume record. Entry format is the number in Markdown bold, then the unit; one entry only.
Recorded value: **6.73** m³
